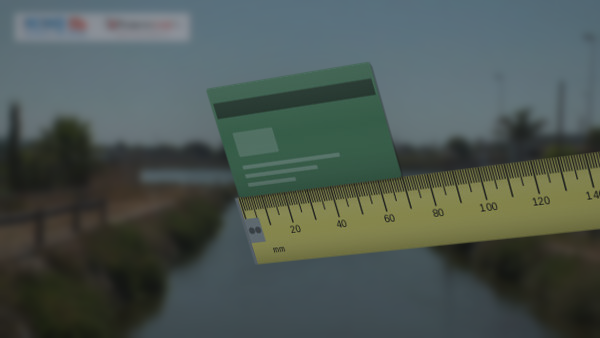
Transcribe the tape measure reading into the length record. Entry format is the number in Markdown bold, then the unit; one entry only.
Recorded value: **70** mm
